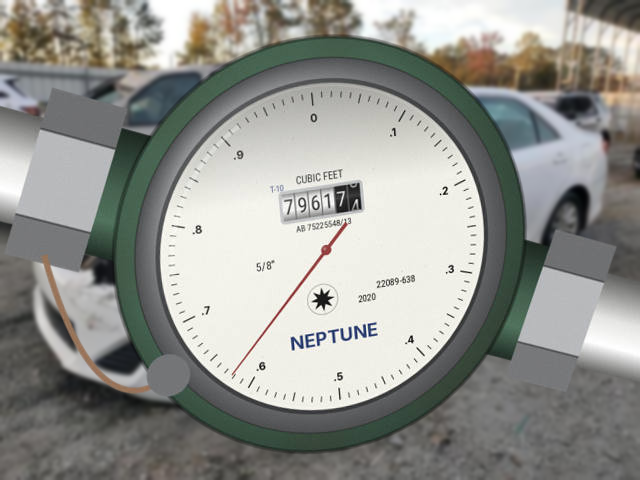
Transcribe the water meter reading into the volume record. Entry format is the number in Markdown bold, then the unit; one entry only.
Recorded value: **796173.62** ft³
